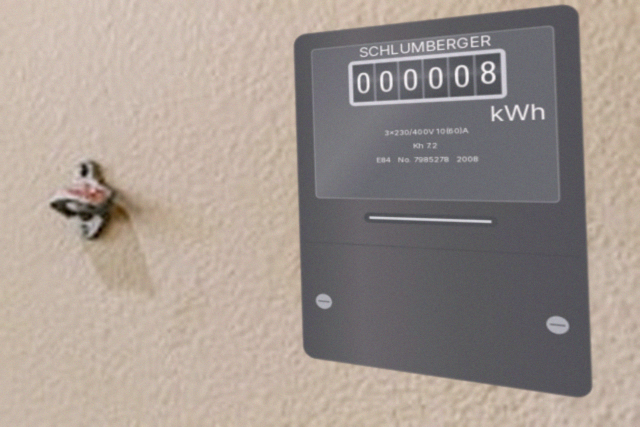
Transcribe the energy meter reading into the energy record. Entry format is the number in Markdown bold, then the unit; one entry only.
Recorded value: **8** kWh
